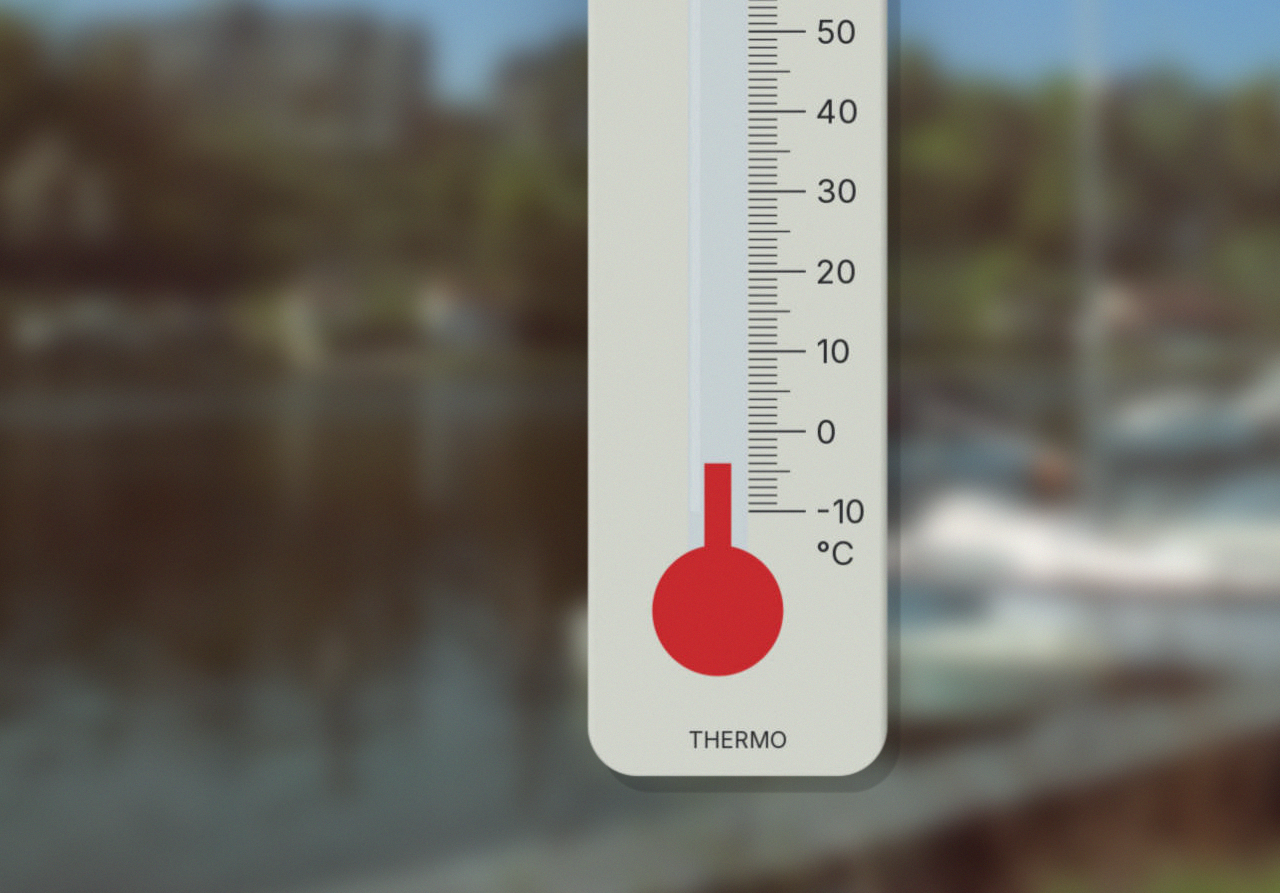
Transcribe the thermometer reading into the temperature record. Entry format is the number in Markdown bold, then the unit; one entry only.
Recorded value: **-4** °C
